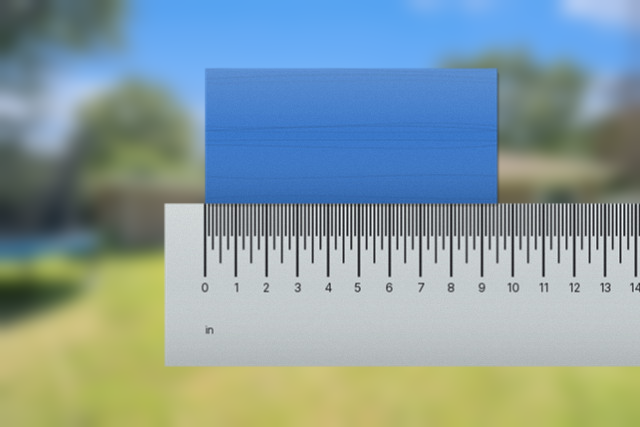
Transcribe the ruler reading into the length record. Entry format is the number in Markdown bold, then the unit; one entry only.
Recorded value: **9.5** in
